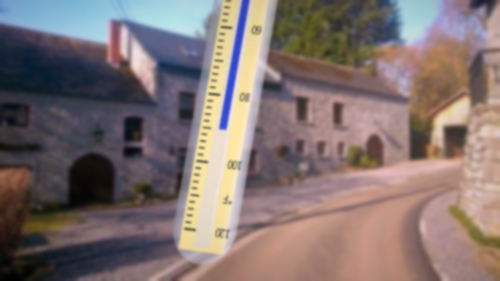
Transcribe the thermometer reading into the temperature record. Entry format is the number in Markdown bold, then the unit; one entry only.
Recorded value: **90** °F
